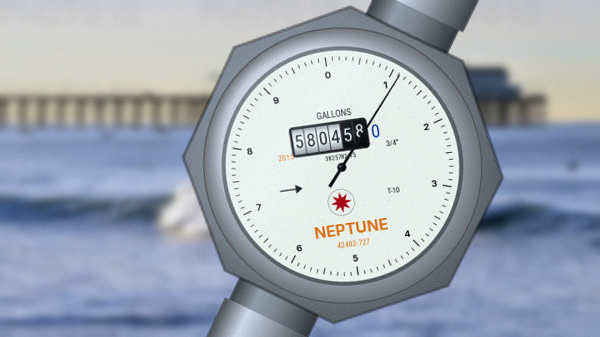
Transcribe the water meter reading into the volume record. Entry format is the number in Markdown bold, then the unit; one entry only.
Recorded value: **5804581.1** gal
